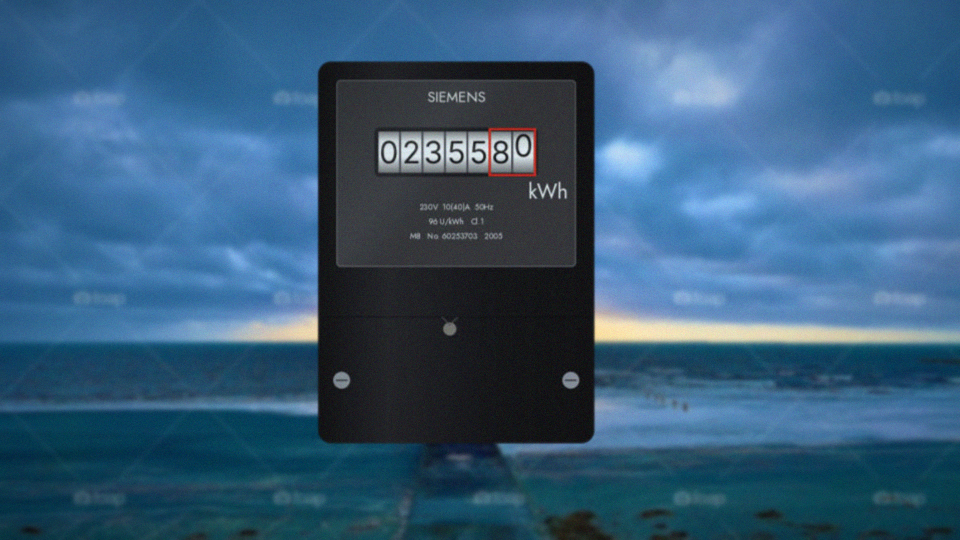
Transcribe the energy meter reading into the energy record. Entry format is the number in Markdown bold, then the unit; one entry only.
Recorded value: **2355.80** kWh
